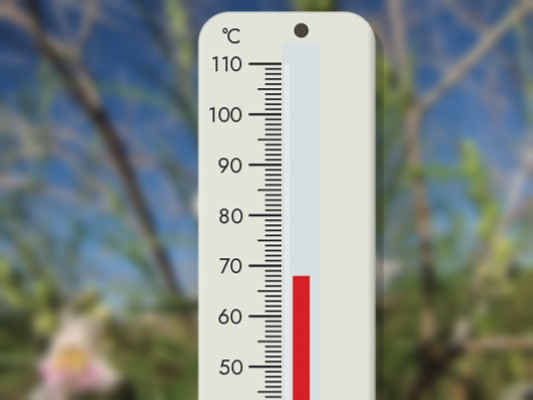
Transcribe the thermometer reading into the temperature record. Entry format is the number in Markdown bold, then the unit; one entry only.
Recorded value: **68** °C
